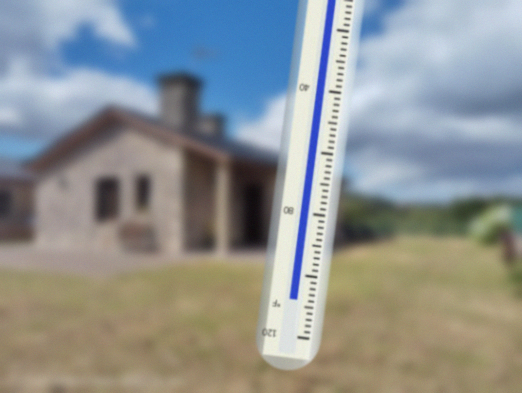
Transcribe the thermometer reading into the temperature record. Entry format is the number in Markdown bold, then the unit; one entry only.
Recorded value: **108** °F
